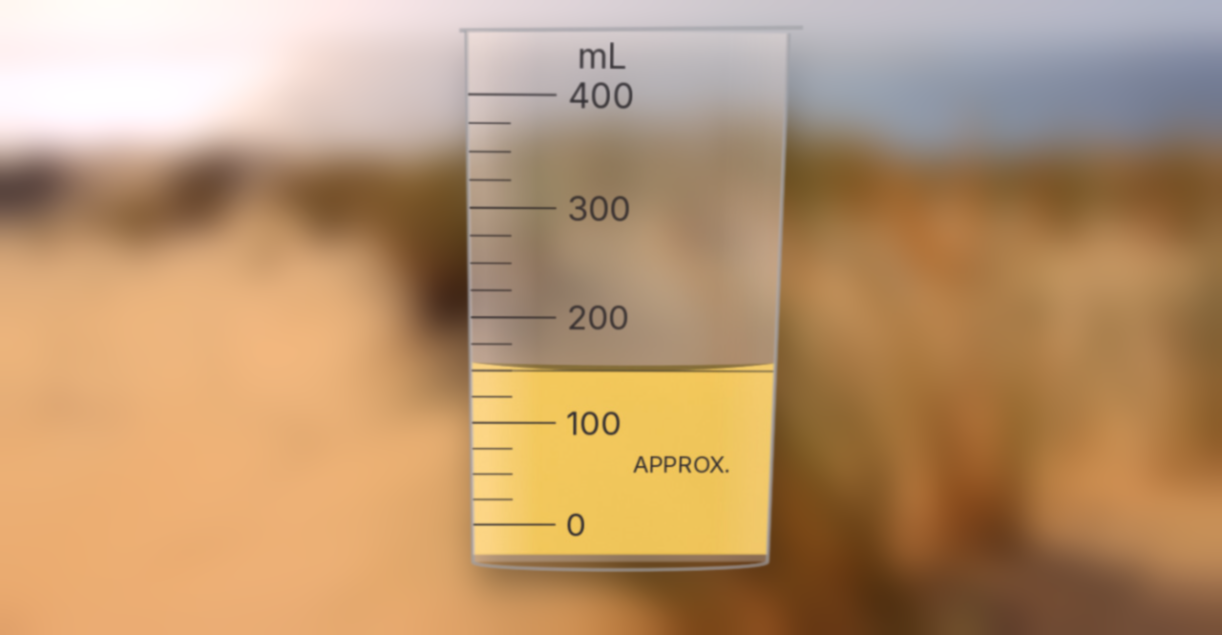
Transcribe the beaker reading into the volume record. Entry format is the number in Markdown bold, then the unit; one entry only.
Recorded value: **150** mL
